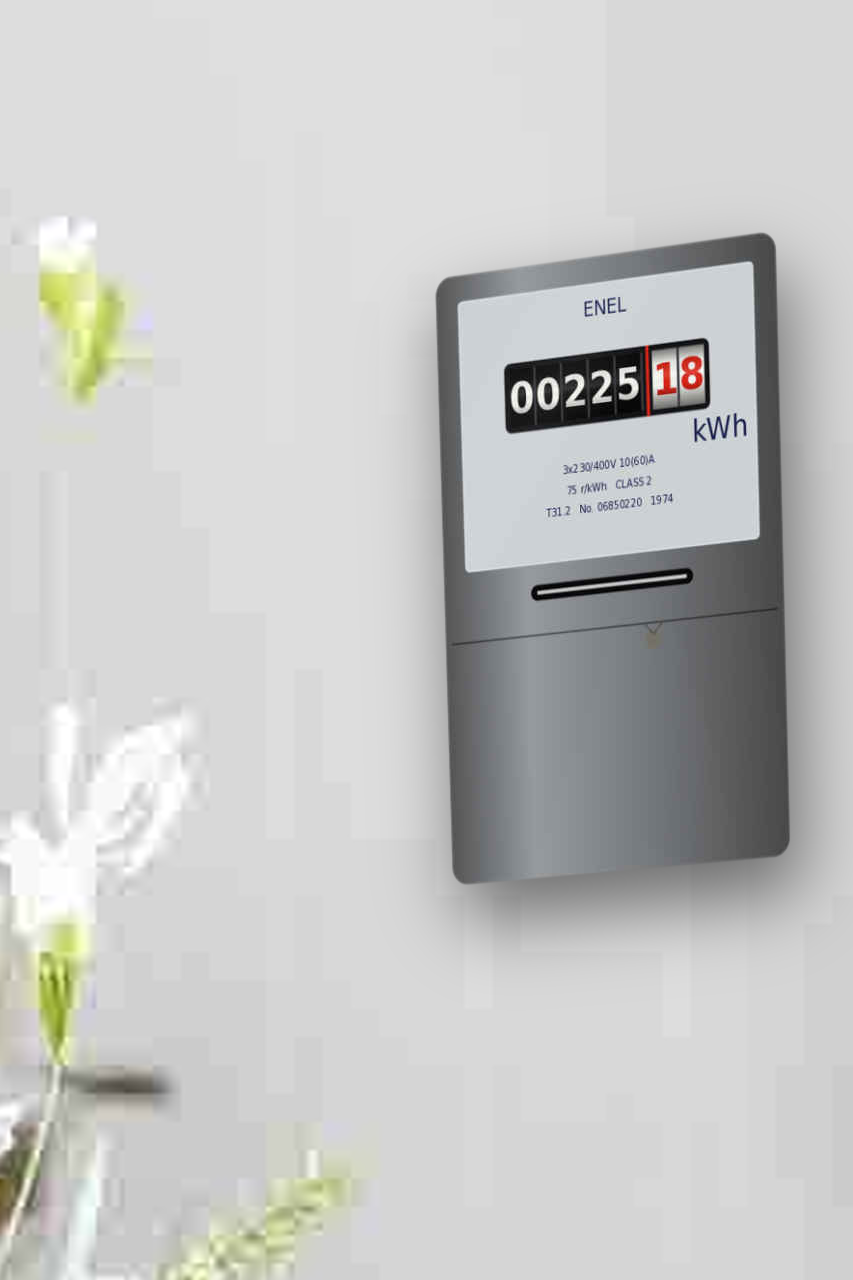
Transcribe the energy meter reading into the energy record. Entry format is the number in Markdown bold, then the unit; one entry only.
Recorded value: **225.18** kWh
